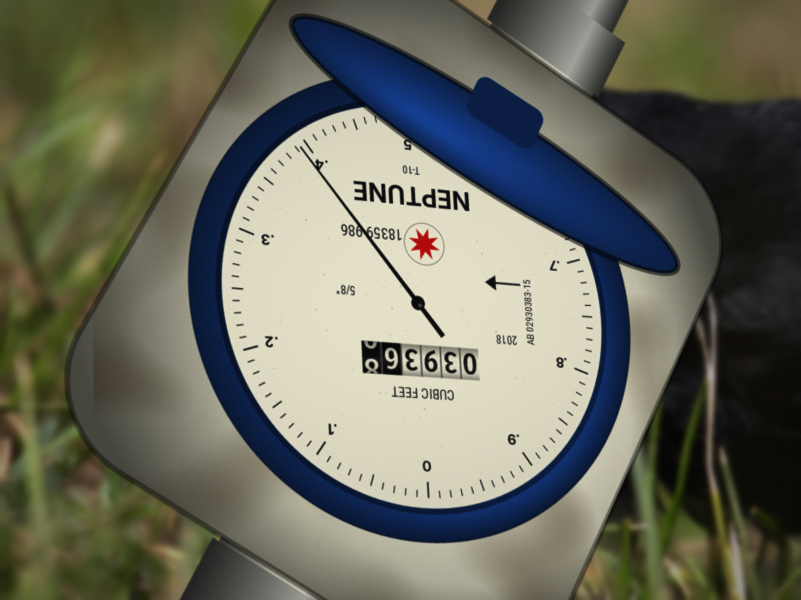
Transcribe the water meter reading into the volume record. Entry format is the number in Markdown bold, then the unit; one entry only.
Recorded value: **39368.39** ft³
